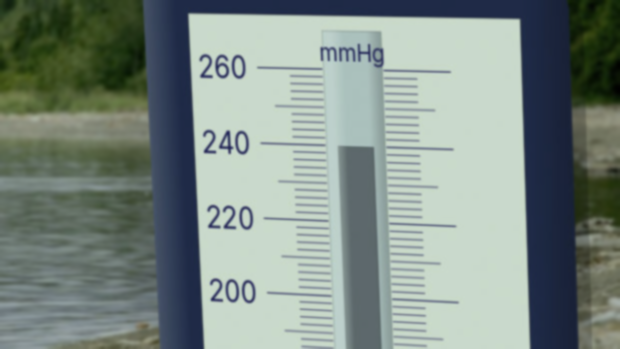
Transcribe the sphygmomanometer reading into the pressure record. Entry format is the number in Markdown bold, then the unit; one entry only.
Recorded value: **240** mmHg
